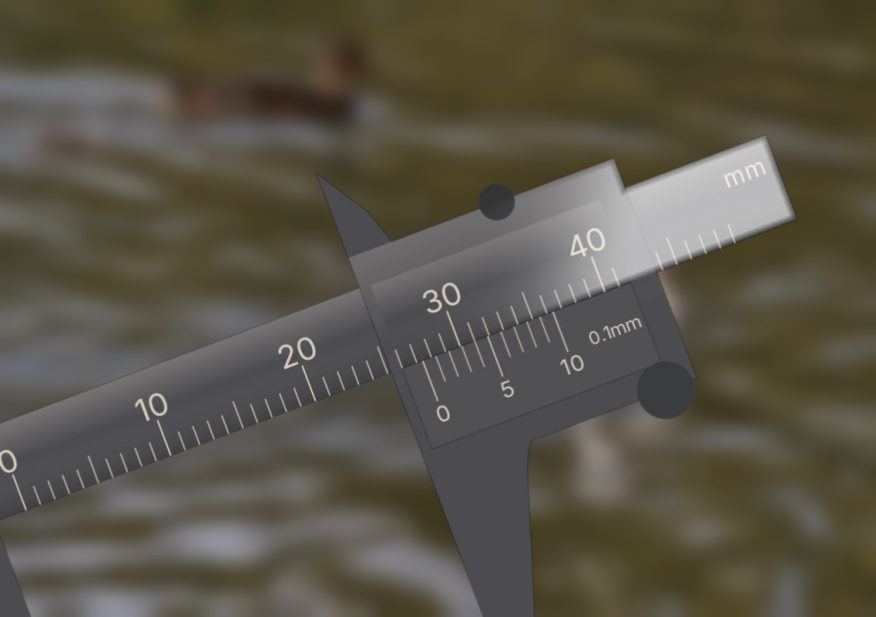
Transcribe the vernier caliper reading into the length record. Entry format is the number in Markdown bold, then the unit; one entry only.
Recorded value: **27.4** mm
